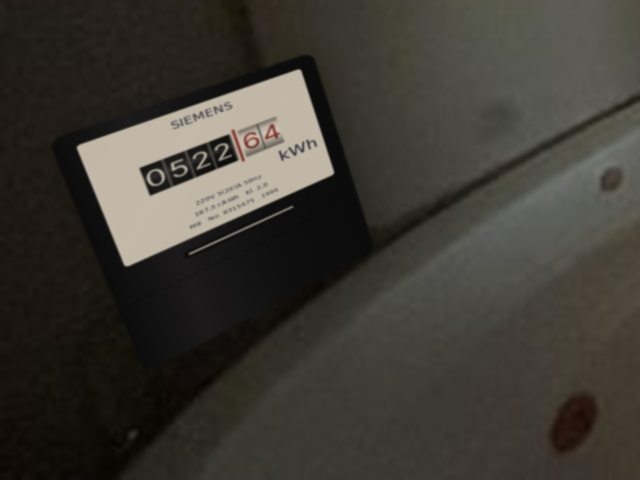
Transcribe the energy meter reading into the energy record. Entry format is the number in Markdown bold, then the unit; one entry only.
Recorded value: **522.64** kWh
